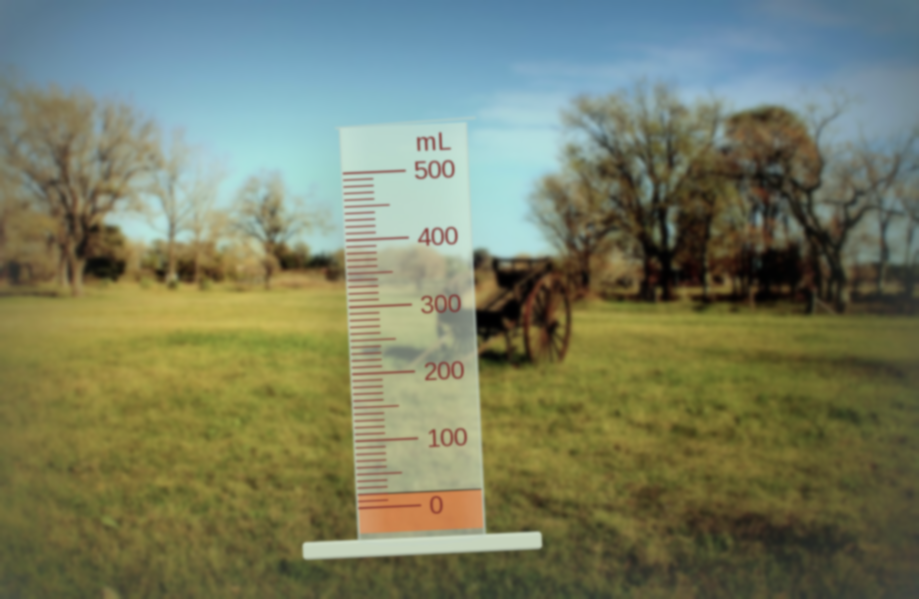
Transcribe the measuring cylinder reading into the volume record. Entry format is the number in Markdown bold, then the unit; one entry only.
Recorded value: **20** mL
